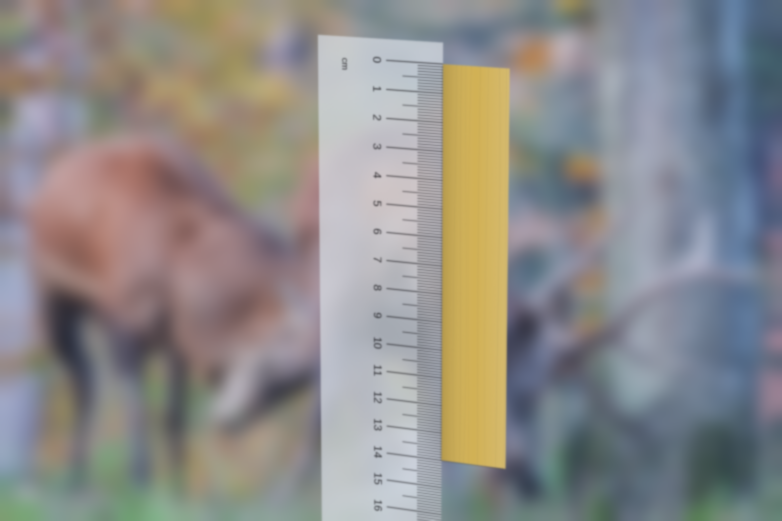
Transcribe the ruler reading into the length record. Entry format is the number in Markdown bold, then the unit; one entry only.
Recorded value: **14** cm
